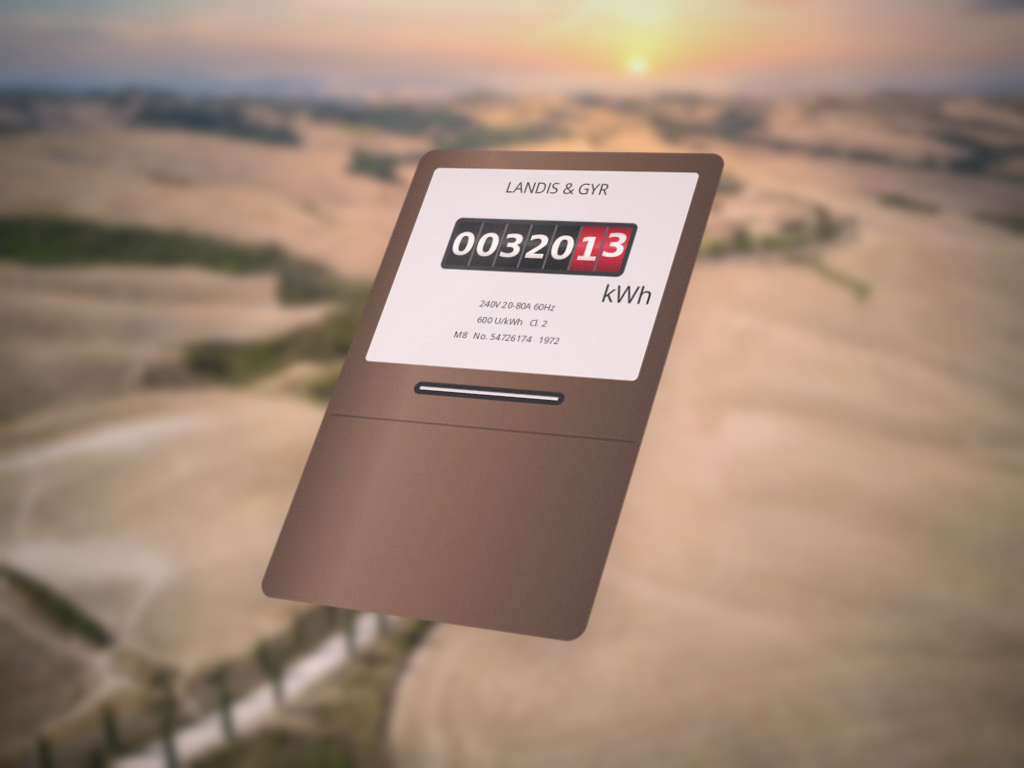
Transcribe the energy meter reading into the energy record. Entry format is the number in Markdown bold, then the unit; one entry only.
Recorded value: **320.13** kWh
